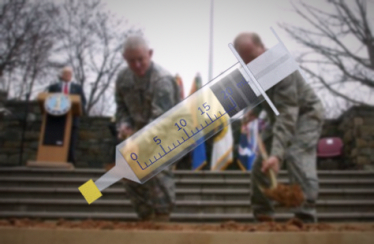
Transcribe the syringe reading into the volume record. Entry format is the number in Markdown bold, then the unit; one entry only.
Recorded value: **18** mL
